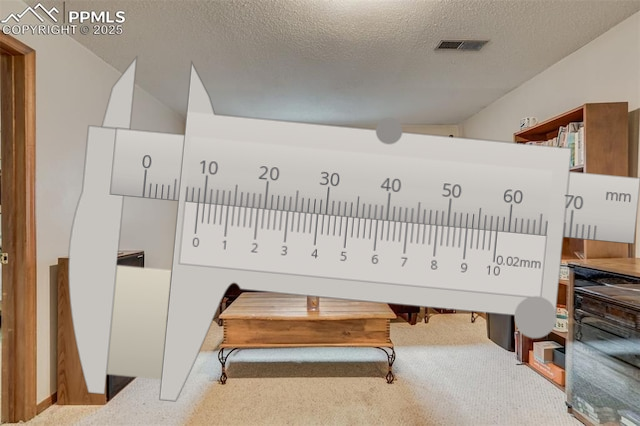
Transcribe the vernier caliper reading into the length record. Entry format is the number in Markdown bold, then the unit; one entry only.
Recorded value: **9.0** mm
